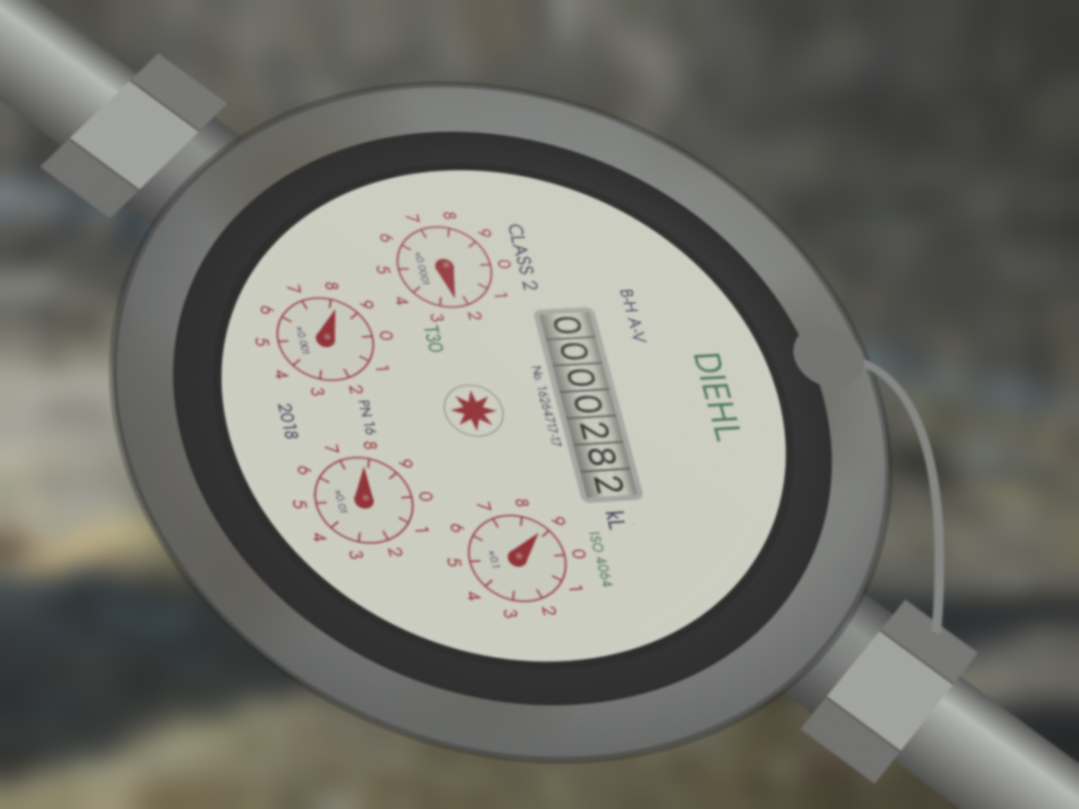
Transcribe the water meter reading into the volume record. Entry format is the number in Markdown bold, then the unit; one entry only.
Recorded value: **282.8782** kL
